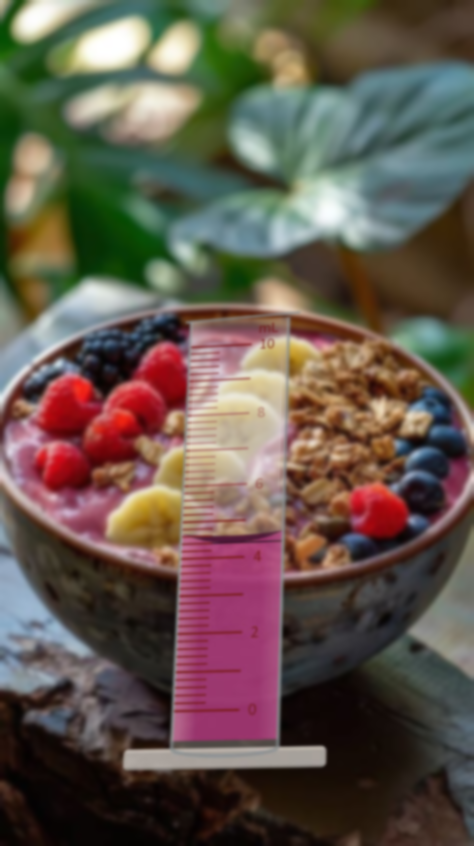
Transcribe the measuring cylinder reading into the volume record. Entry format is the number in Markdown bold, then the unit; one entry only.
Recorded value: **4.4** mL
